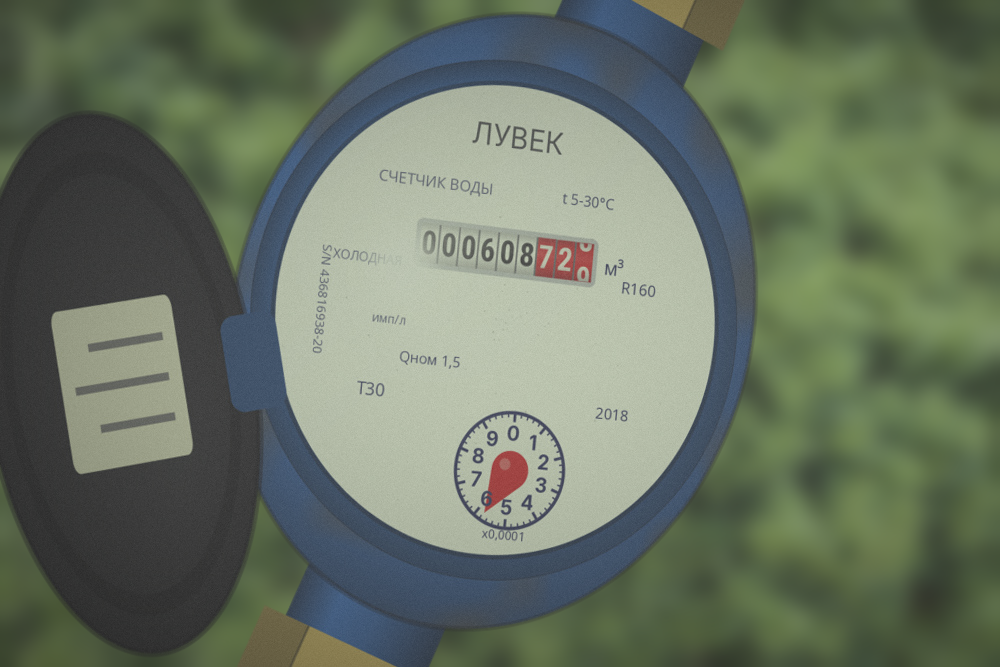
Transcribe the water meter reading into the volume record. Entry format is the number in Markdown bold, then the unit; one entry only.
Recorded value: **608.7285** m³
